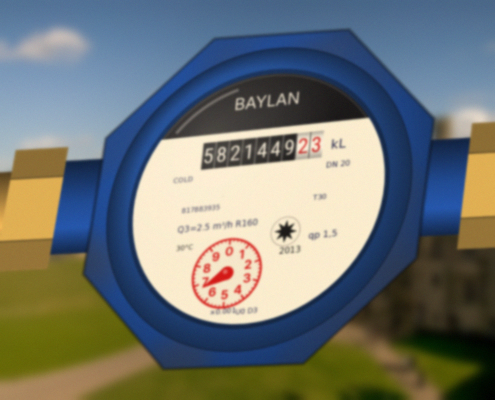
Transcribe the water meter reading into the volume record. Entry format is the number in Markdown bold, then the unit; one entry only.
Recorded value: **5821449.236** kL
